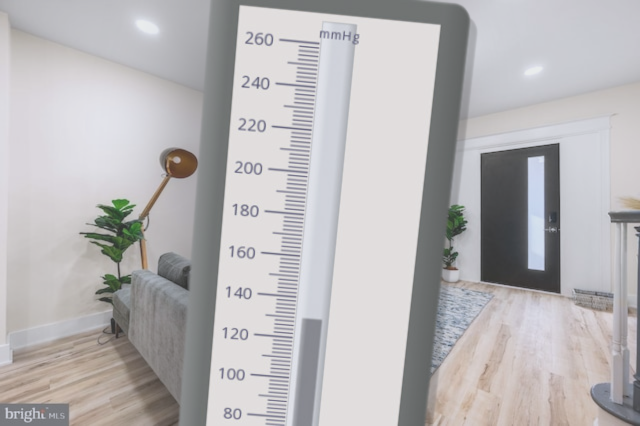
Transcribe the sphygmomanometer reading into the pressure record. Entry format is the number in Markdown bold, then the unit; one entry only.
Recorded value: **130** mmHg
